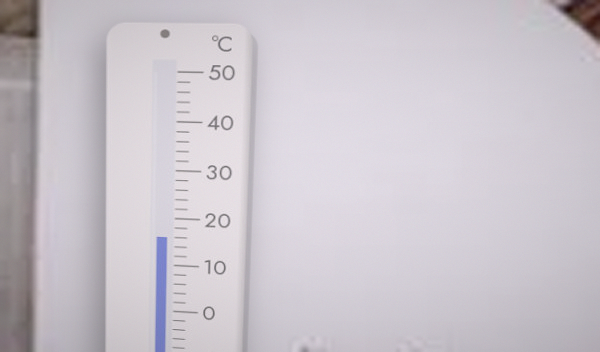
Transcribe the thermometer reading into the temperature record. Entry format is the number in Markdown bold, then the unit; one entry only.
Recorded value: **16** °C
